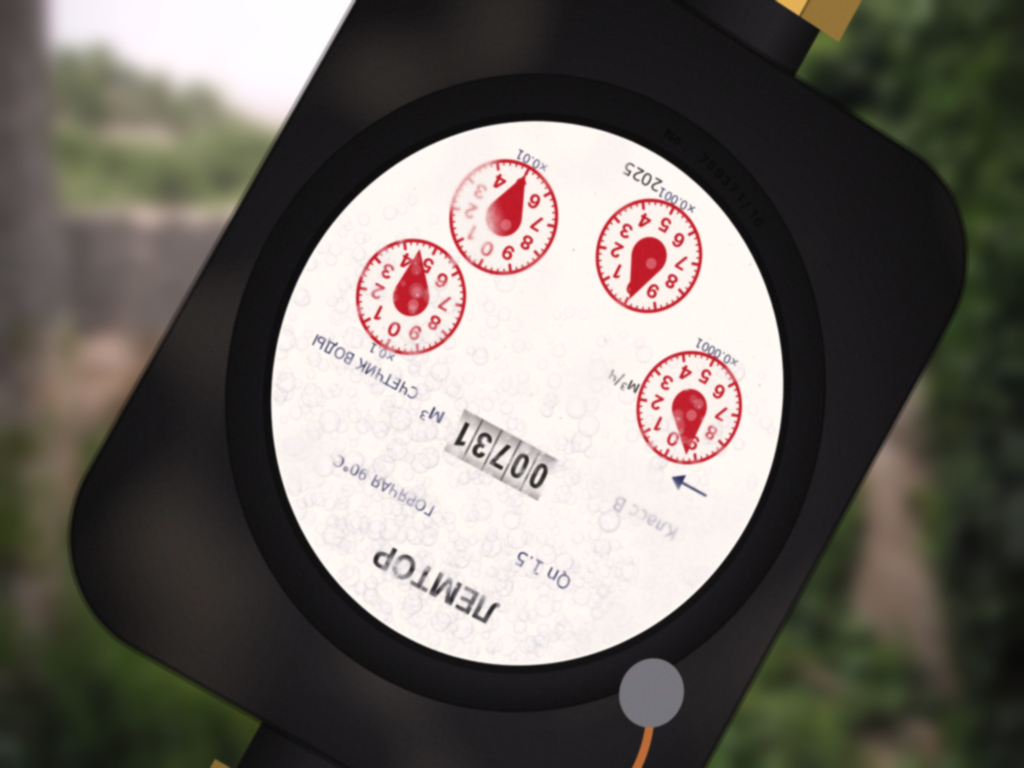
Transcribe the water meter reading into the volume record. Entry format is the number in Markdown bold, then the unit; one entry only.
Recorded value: **731.4499** m³
